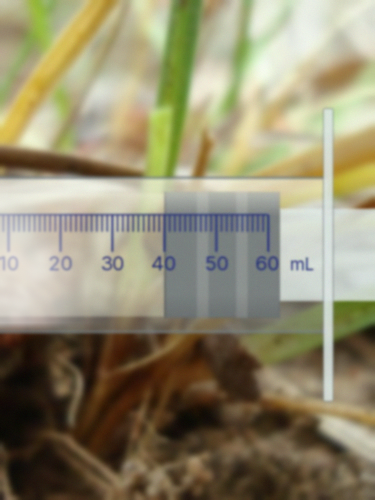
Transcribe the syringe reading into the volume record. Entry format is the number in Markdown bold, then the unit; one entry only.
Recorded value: **40** mL
